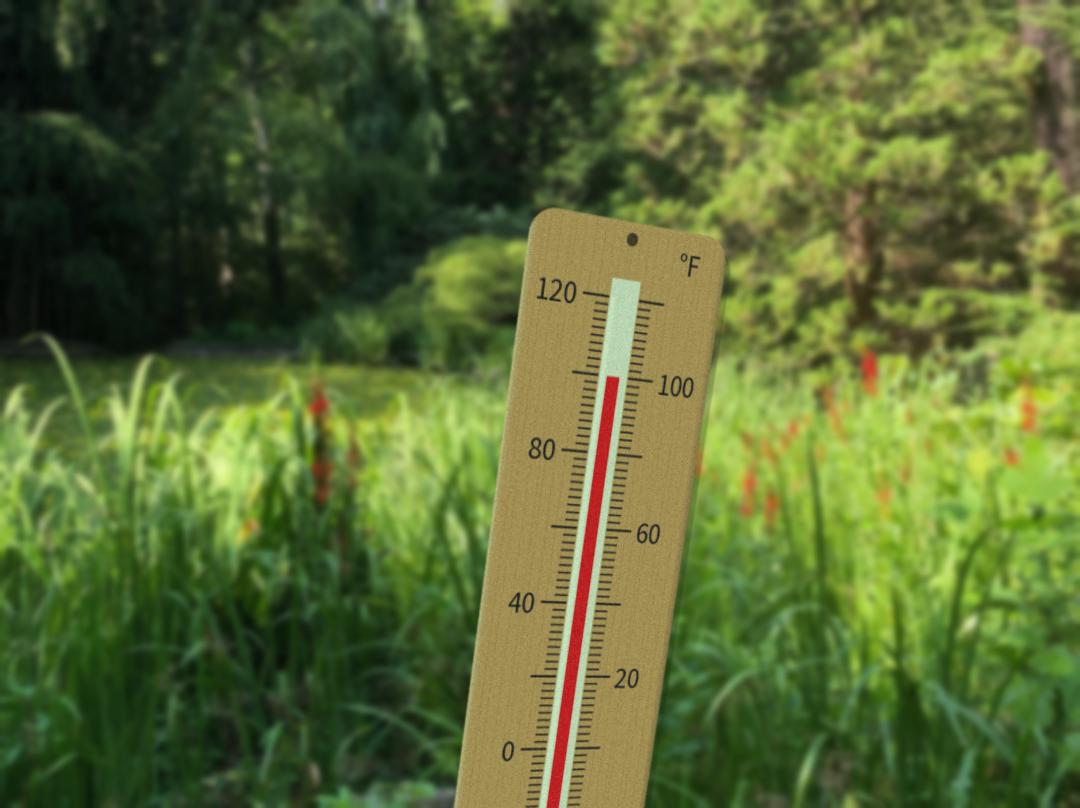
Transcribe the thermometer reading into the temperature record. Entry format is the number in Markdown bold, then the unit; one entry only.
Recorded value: **100** °F
